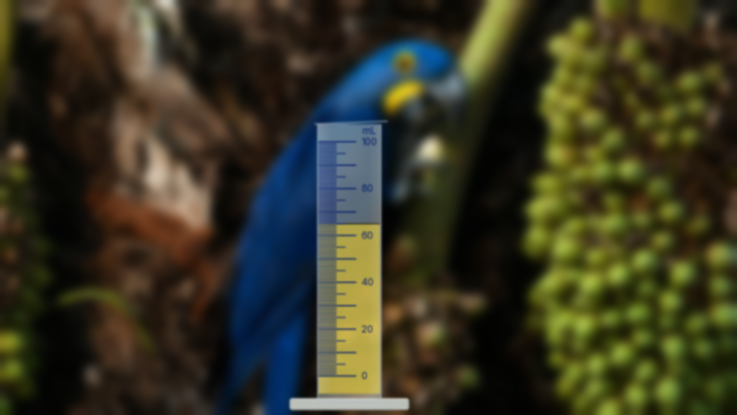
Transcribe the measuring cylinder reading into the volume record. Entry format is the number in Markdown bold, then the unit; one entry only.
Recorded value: **65** mL
